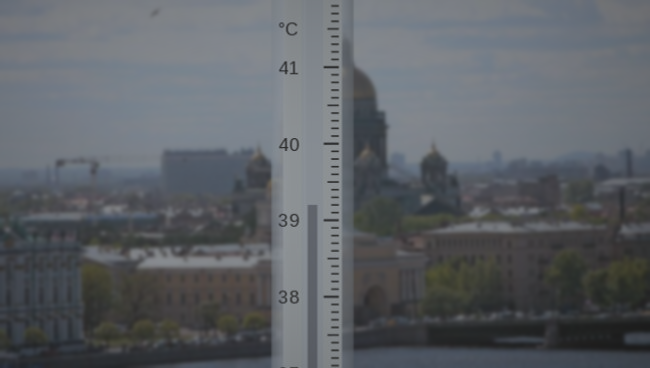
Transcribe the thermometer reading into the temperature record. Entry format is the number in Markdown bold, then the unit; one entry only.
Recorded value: **39.2** °C
